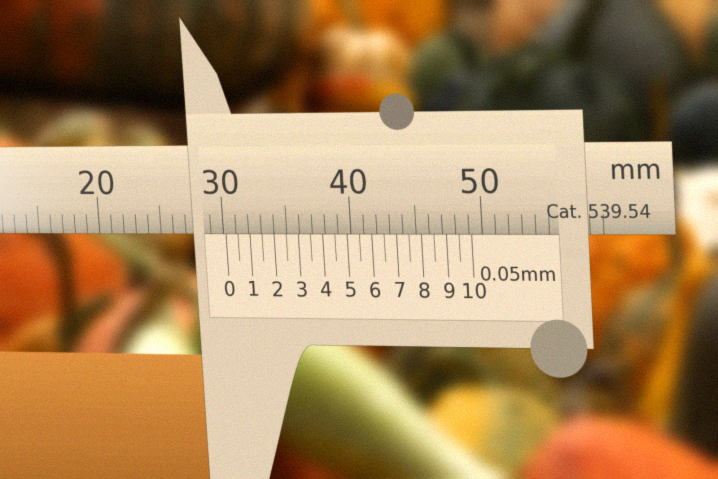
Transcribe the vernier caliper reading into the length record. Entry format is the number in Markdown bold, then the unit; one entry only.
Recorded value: **30.2** mm
